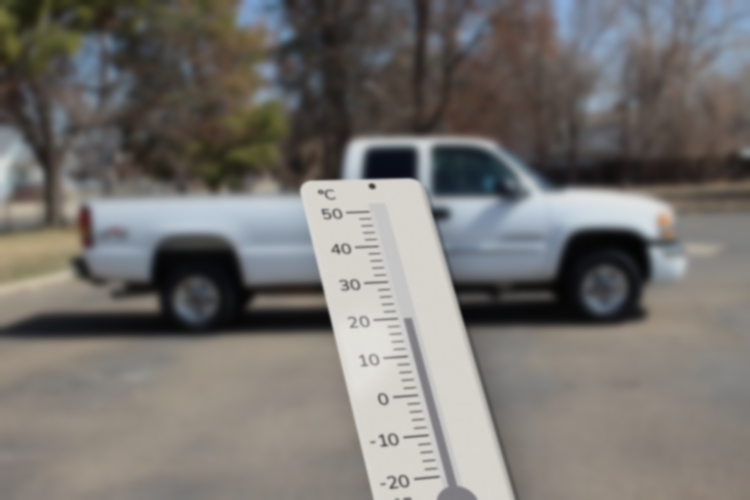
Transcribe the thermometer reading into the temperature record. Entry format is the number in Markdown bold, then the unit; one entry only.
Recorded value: **20** °C
